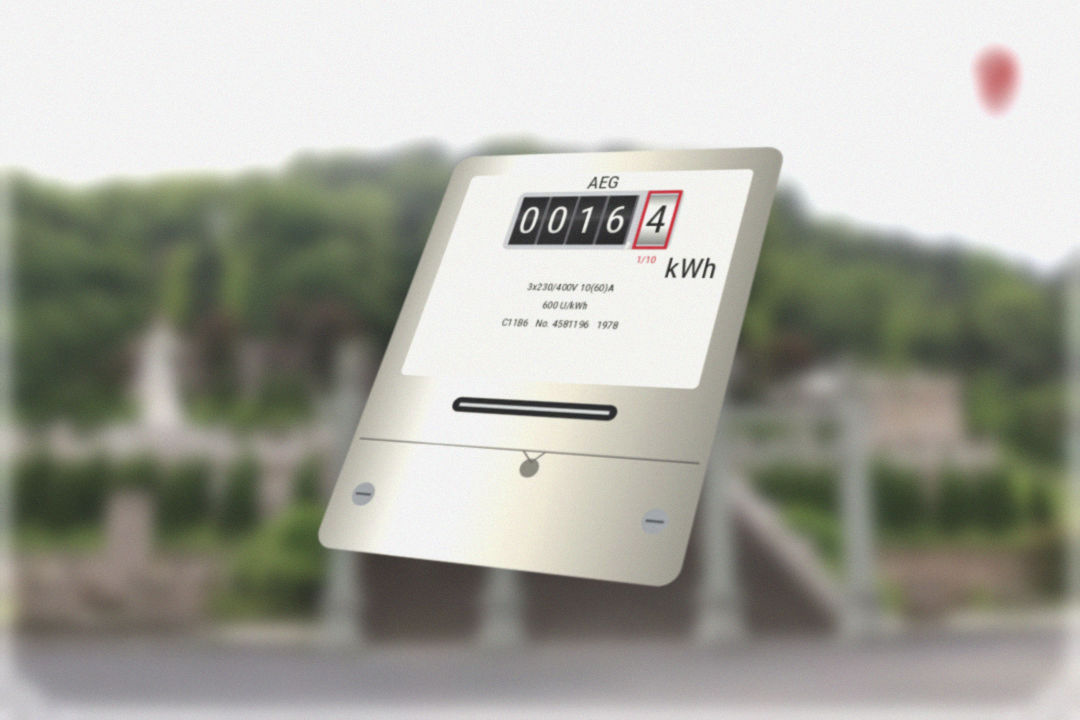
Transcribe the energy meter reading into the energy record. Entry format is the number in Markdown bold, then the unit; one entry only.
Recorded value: **16.4** kWh
